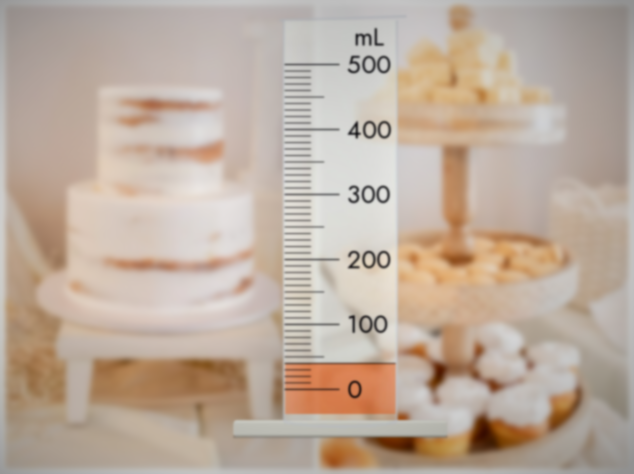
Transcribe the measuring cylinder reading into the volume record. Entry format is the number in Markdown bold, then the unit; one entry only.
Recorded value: **40** mL
